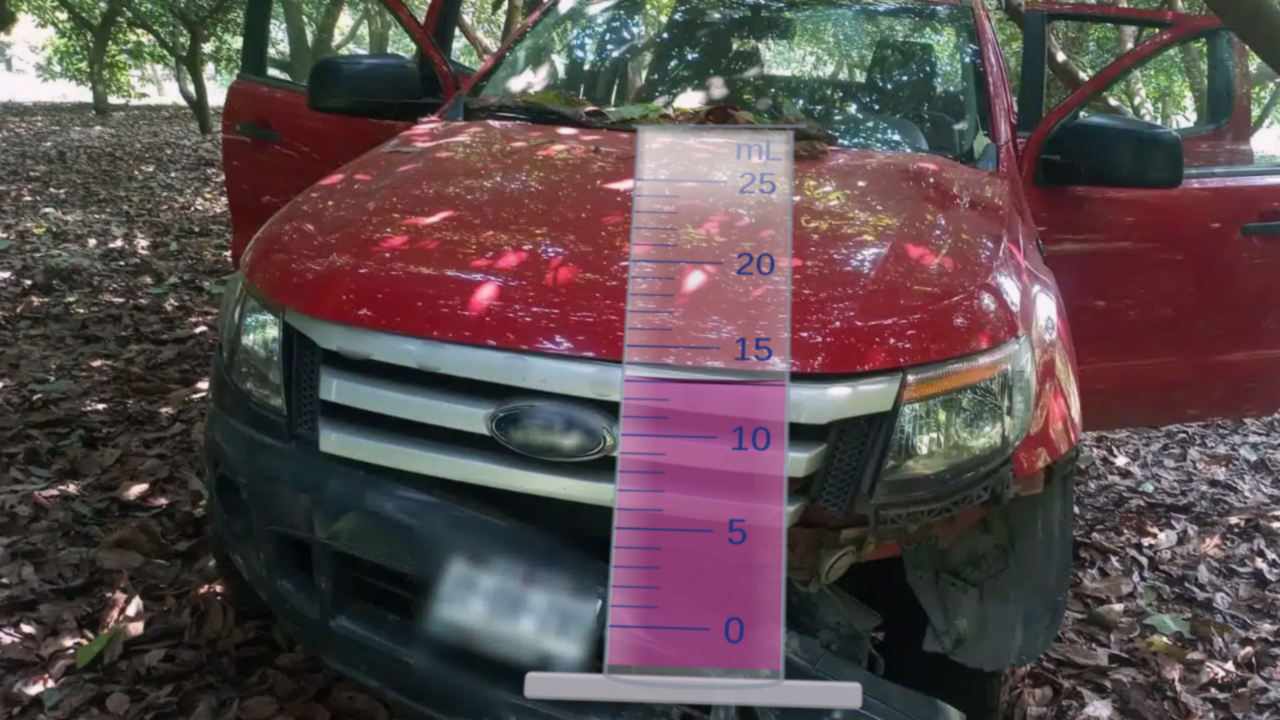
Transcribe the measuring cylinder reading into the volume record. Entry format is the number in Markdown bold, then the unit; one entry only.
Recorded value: **13** mL
